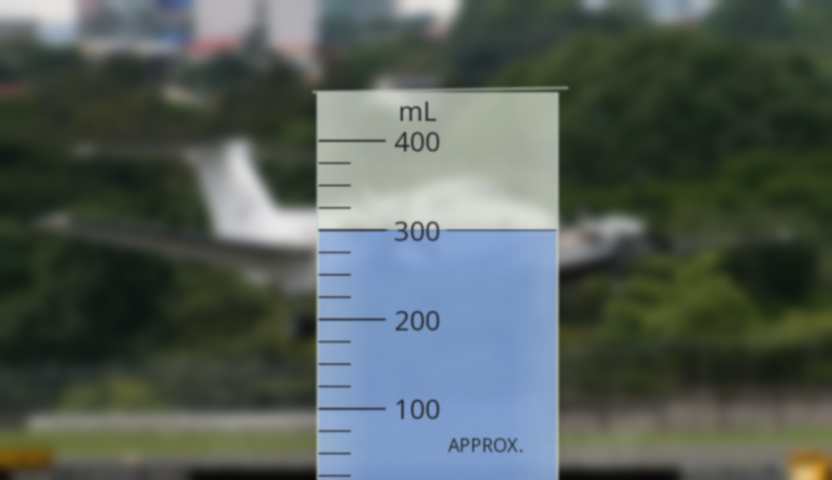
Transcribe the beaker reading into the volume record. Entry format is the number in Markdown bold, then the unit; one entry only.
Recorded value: **300** mL
